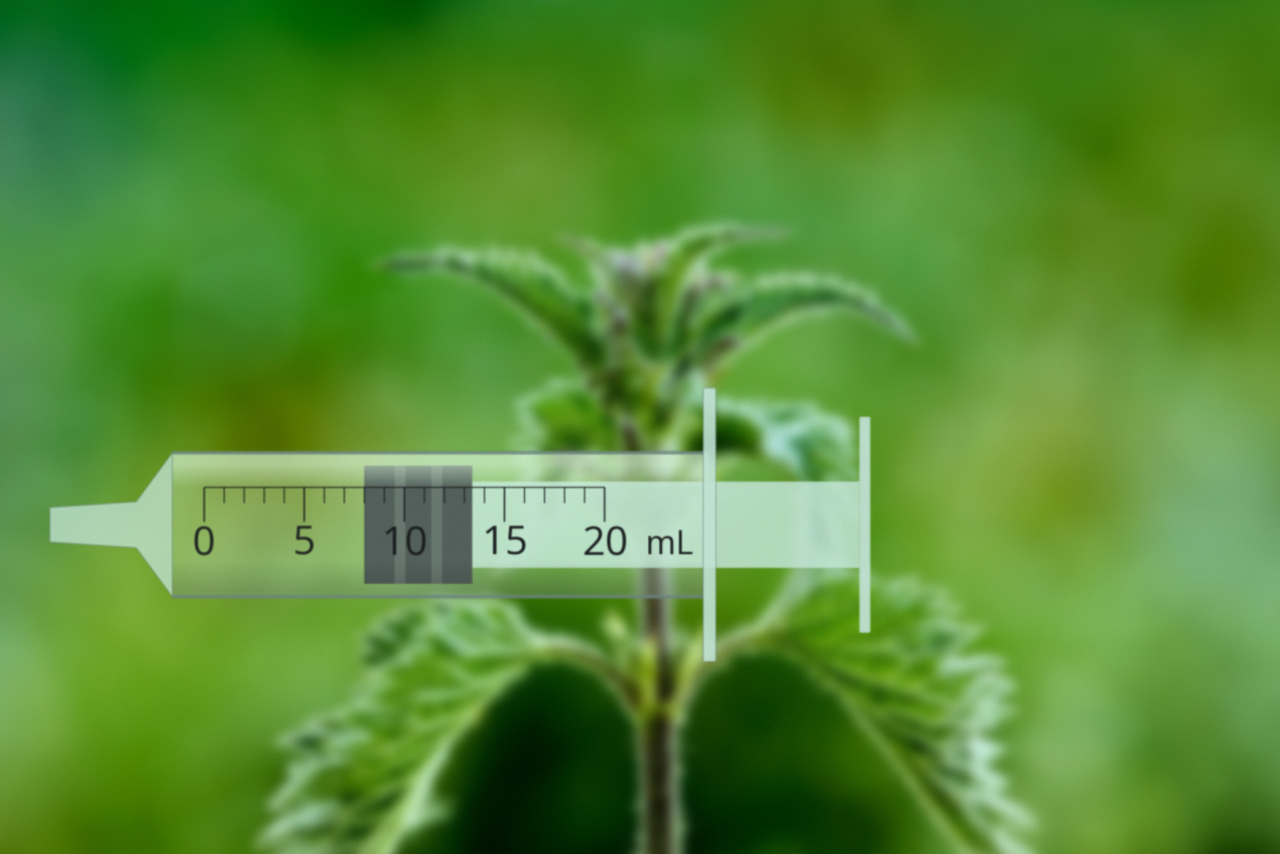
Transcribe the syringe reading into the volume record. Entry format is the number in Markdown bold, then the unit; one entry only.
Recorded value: **8** mL
